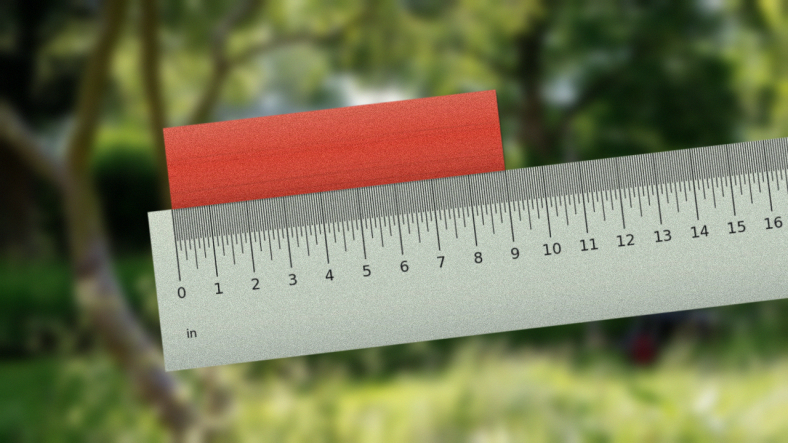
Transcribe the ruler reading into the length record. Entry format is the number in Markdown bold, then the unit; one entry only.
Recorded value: **9** in
